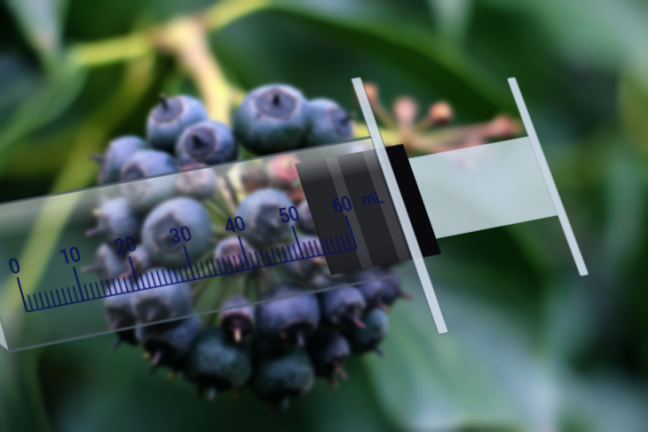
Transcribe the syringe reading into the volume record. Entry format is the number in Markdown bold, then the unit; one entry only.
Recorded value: **54** mL
